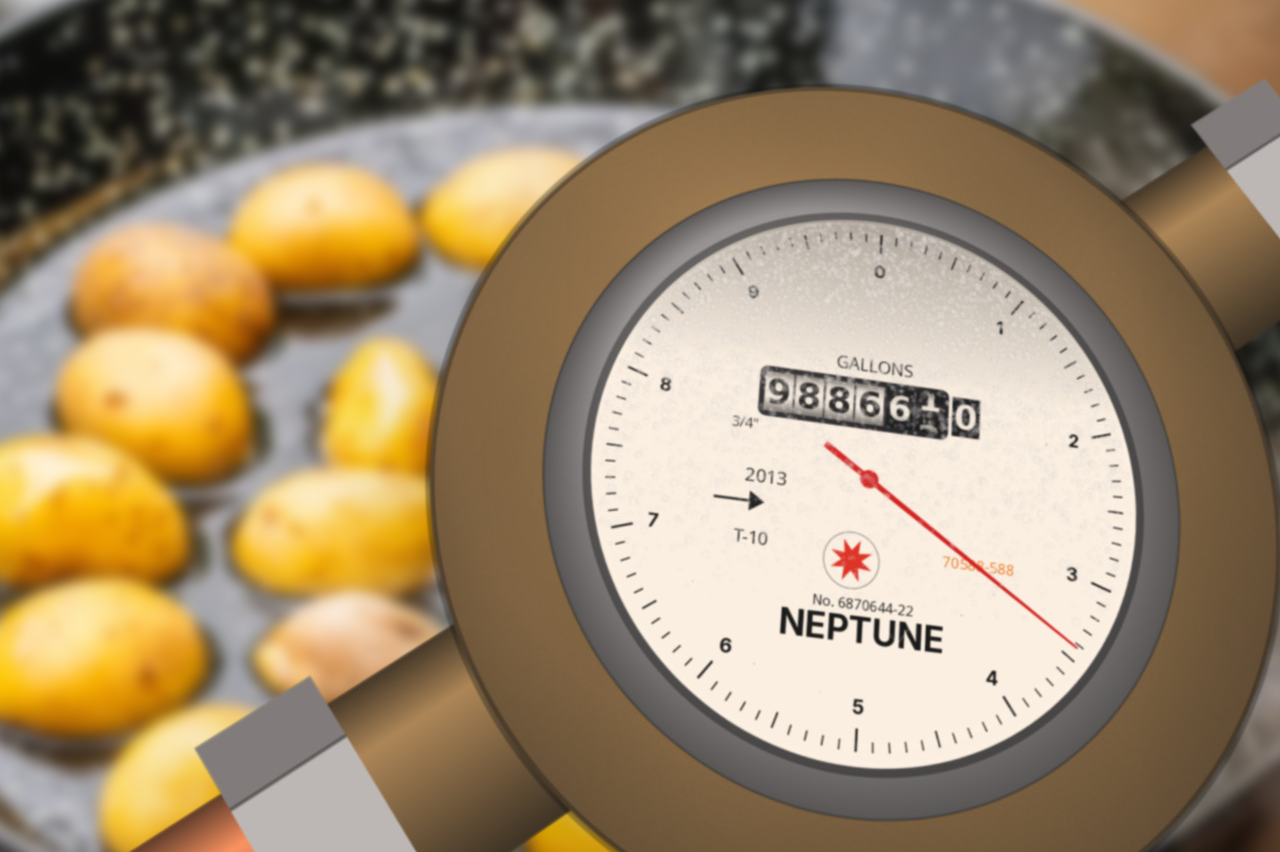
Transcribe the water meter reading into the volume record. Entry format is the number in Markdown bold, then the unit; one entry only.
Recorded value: **9886613.4** gal
